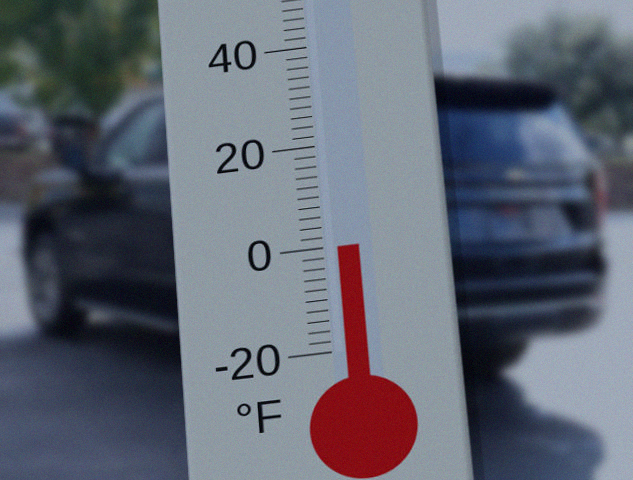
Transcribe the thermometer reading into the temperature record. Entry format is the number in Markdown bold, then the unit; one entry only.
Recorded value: **0** °F
